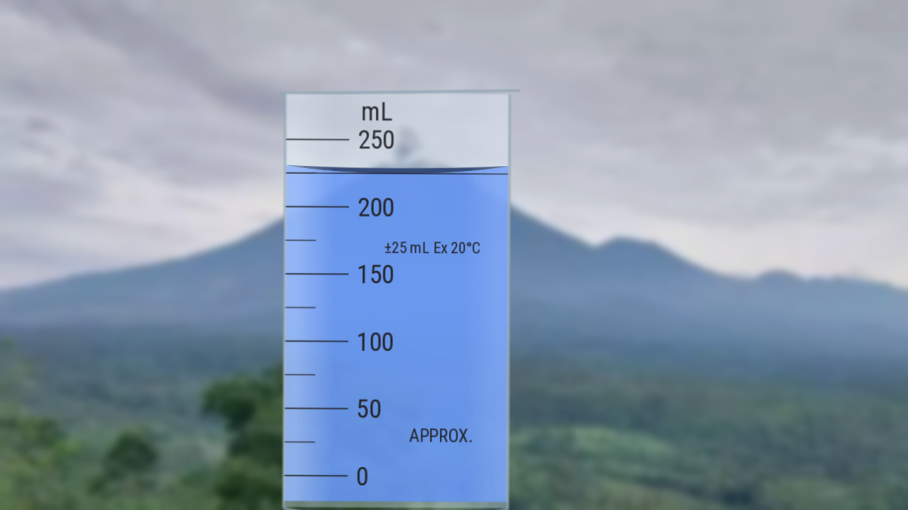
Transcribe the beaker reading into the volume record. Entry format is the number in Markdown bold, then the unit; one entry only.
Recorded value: **225** mL
